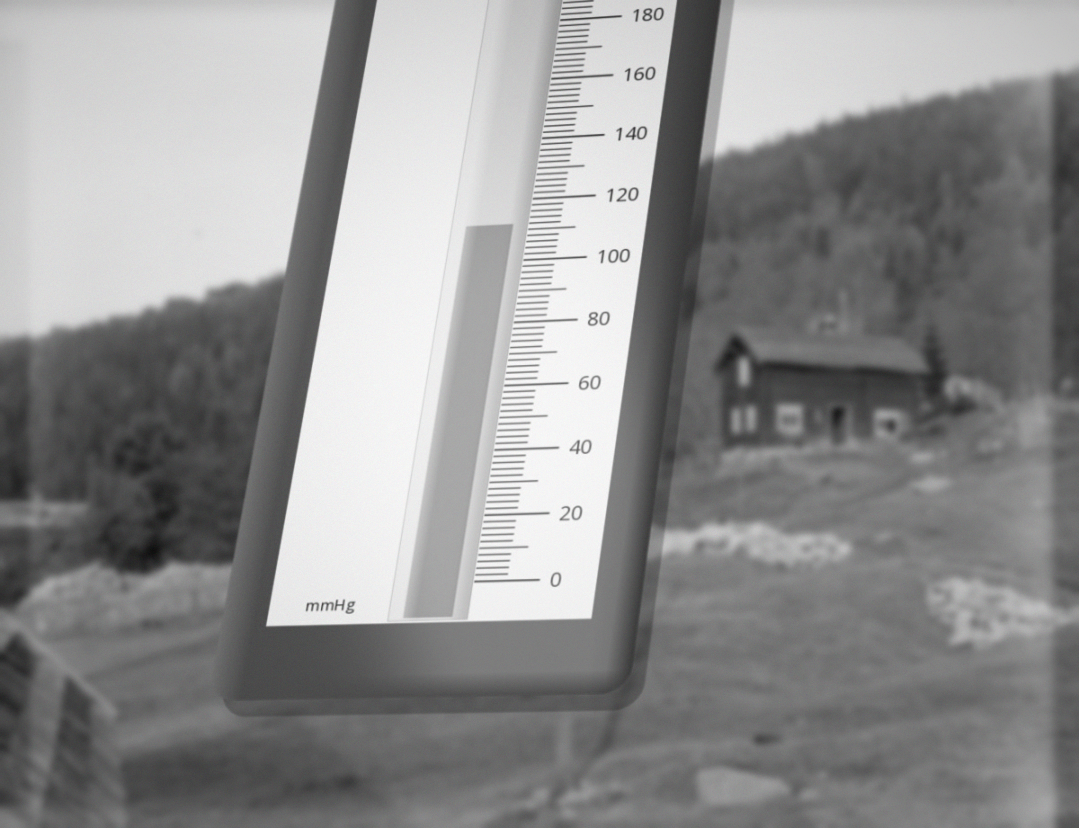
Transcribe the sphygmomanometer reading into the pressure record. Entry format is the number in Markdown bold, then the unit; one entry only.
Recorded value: **112** mmHg
